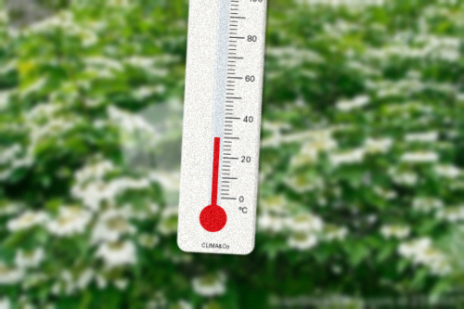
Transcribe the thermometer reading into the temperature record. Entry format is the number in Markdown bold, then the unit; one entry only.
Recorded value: **30** °C
